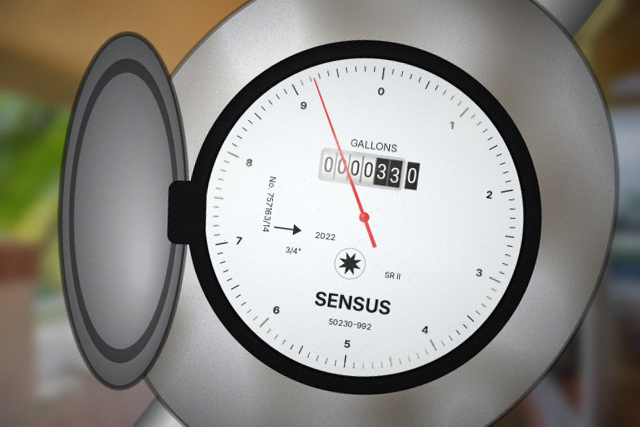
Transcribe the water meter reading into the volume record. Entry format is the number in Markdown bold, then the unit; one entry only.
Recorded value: **329.2** gal
